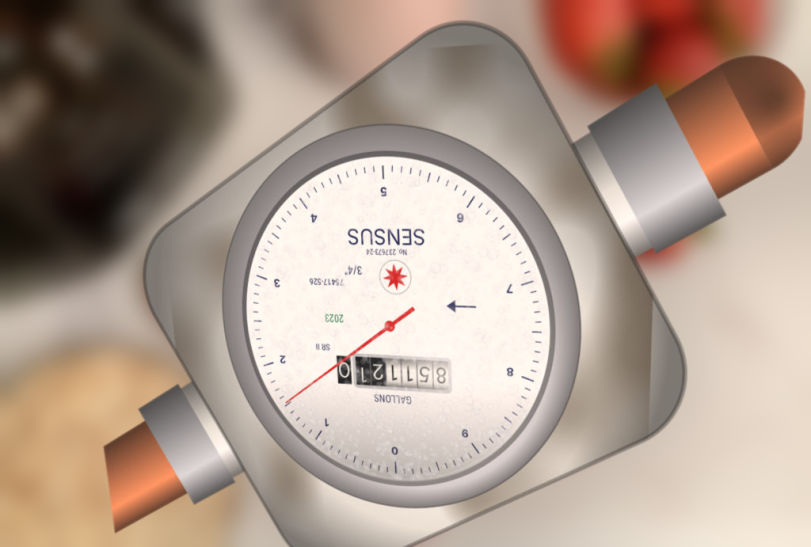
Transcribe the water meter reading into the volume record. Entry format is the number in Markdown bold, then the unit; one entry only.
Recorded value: **8511211.5** gal
